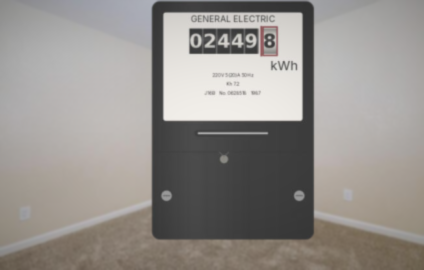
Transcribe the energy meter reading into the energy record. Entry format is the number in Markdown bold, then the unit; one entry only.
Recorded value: **2449.8** kWh
